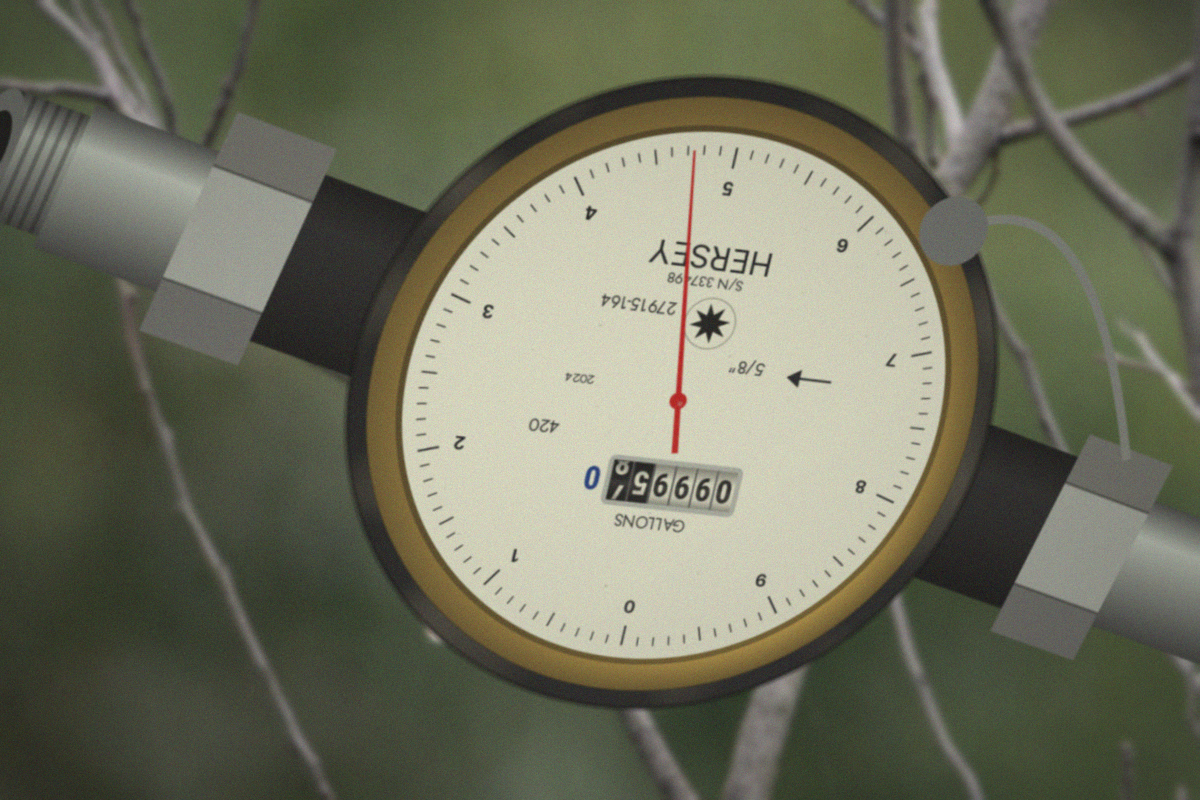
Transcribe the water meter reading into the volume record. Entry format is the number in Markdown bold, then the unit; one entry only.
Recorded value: **999574.7** gal
